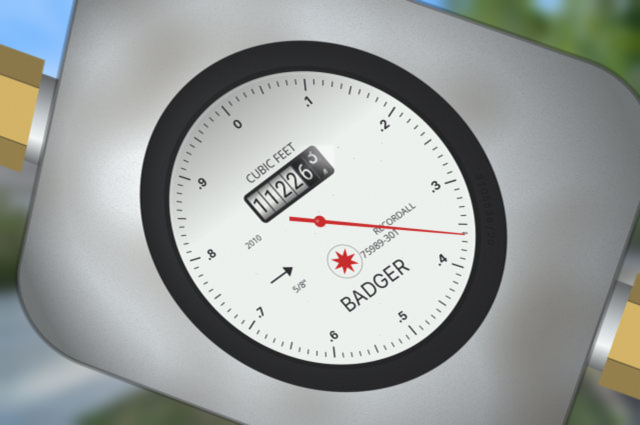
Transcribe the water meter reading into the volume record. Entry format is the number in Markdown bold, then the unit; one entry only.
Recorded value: **112263.36** ft³
